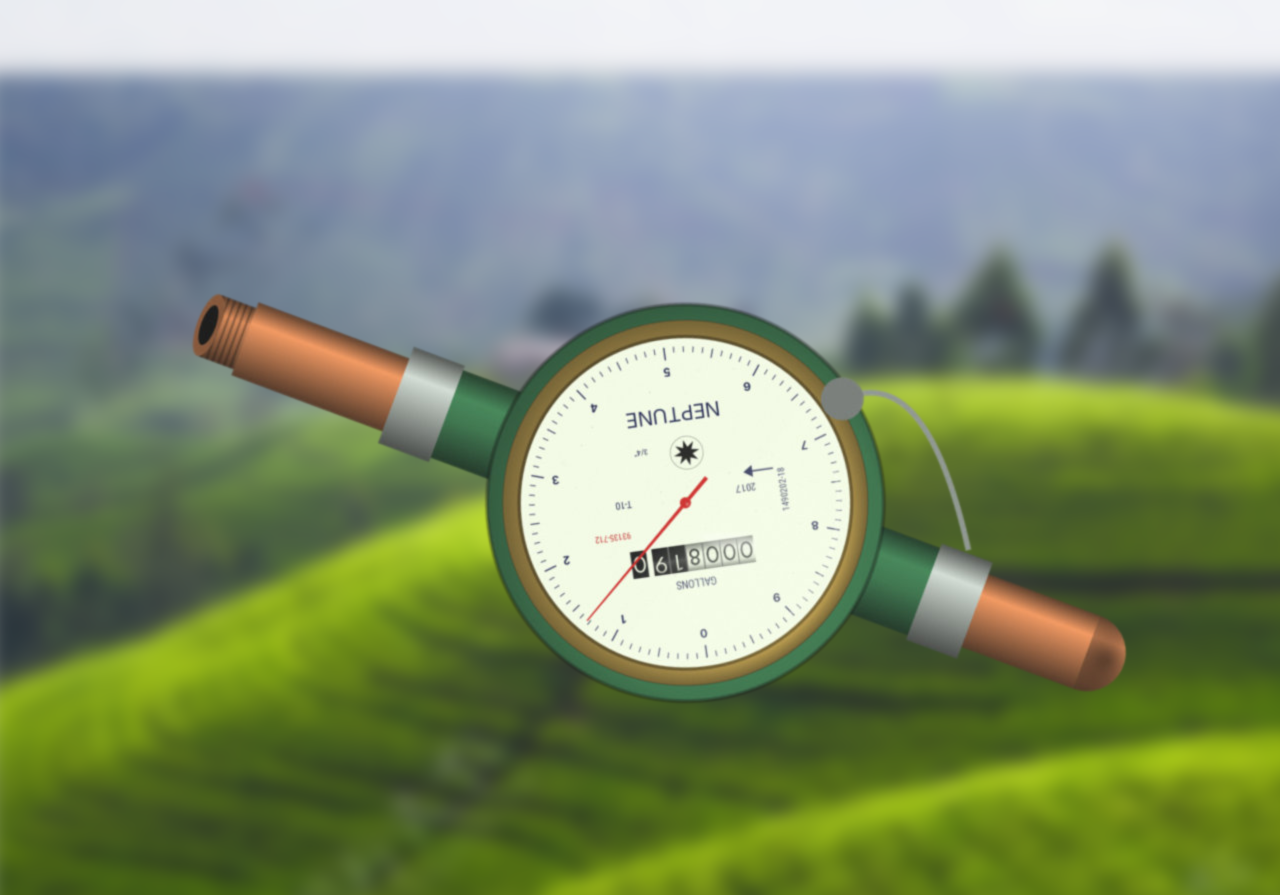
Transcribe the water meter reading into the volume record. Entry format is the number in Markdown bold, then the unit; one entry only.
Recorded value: **8191.3** gal
